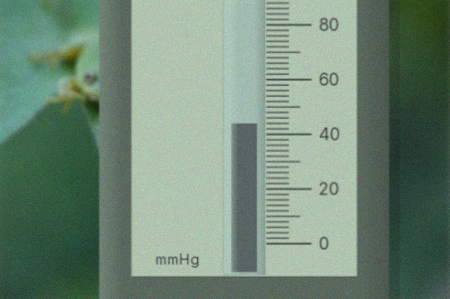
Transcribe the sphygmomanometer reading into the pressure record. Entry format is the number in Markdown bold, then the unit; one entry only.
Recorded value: **44** mmHg
